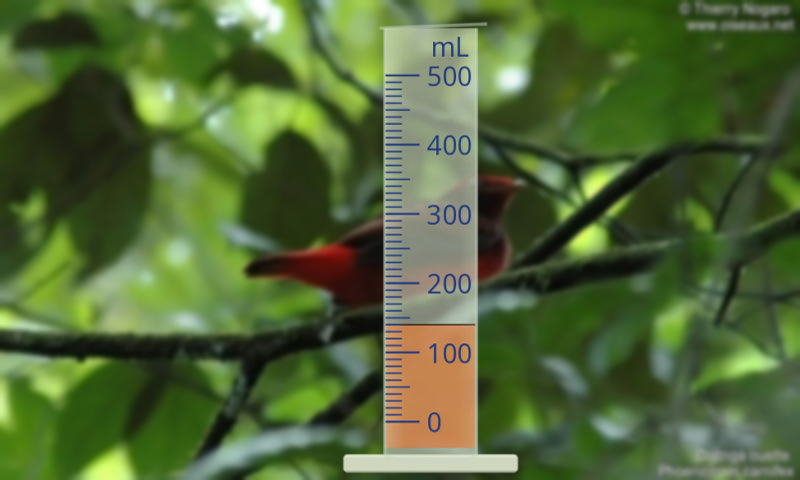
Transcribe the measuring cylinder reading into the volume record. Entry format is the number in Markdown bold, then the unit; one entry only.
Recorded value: **140** mL
